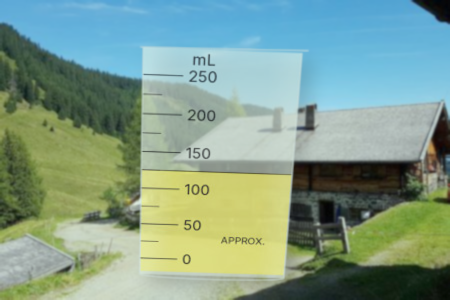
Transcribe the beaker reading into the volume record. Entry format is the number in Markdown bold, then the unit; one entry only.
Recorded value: **125** mL
